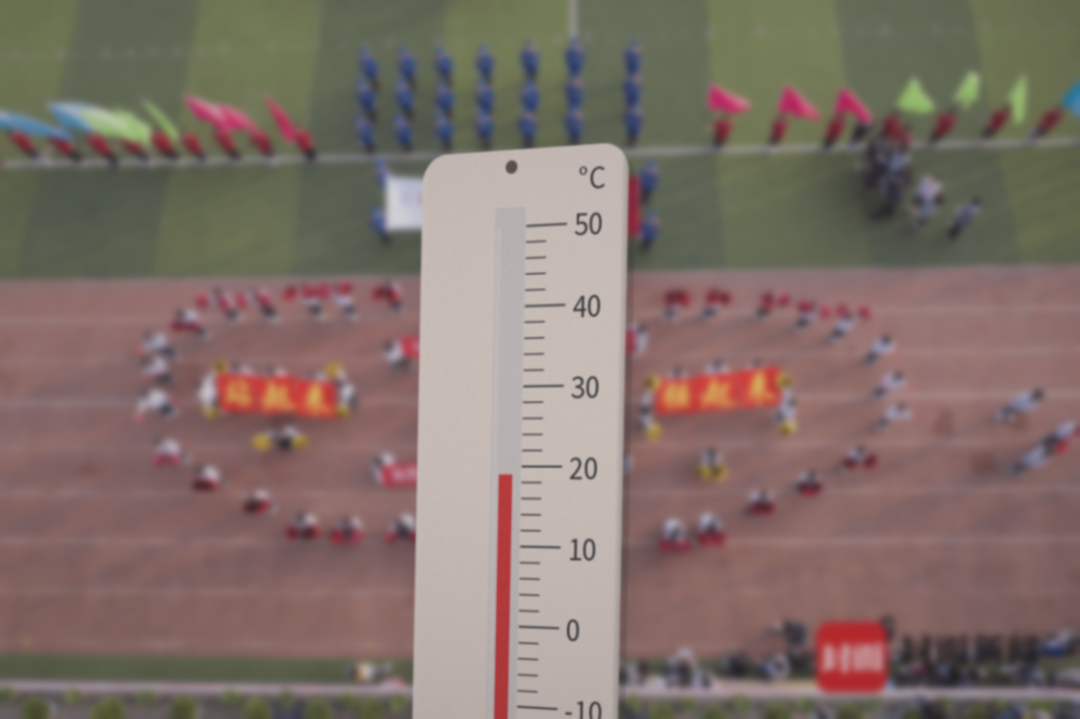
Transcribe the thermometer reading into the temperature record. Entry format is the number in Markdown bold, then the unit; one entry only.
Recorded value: **19** °C
